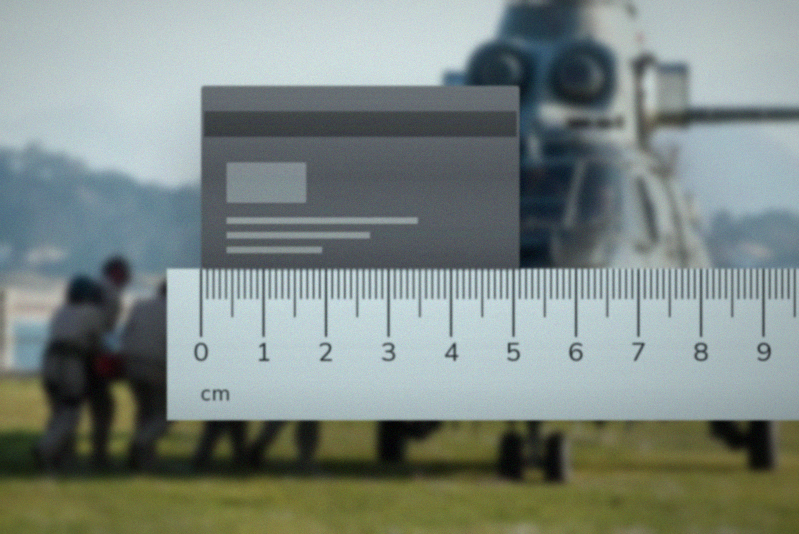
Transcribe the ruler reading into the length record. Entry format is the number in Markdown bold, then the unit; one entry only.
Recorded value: **5.1** cm
